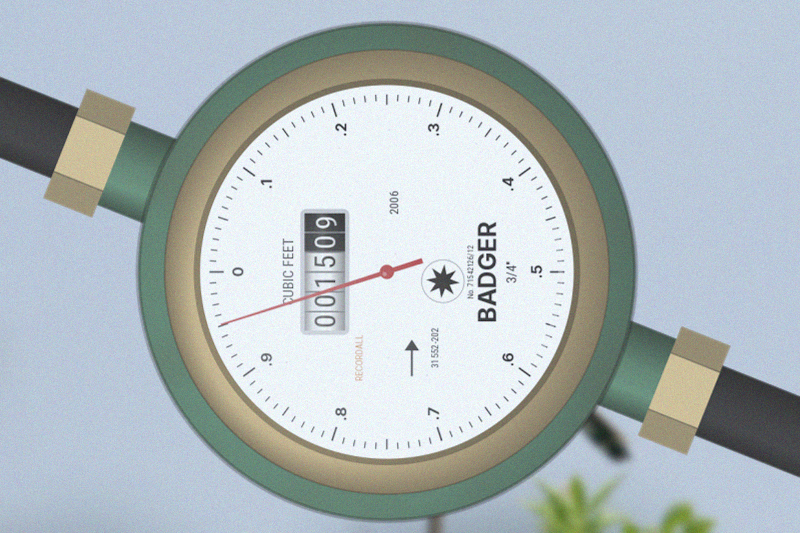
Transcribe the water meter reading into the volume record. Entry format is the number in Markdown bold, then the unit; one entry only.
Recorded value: **1508.95** ft³
